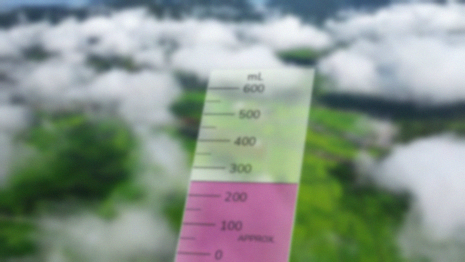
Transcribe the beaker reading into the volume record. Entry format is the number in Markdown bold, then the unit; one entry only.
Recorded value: **250** mL
